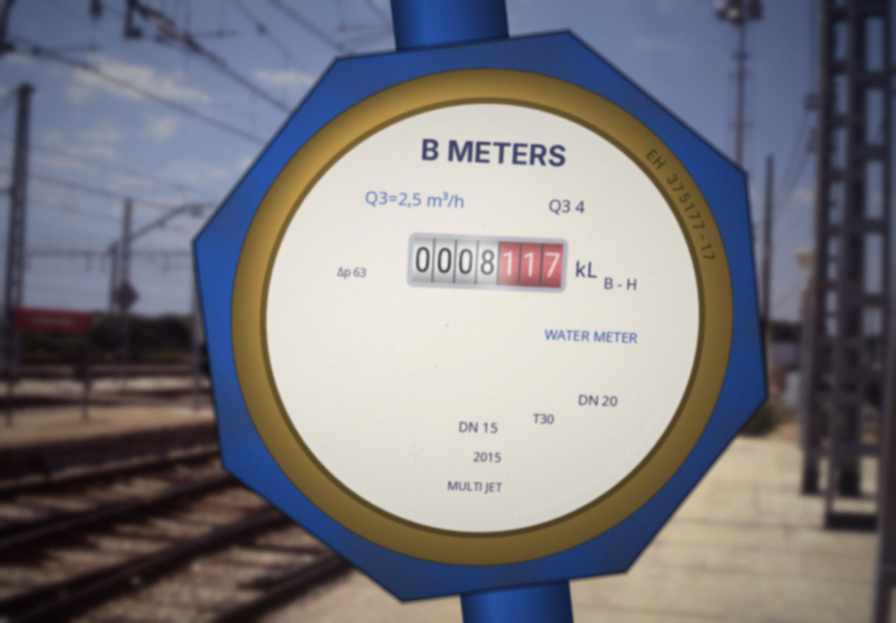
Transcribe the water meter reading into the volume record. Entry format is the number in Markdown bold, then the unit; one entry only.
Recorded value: **8.117** kL
